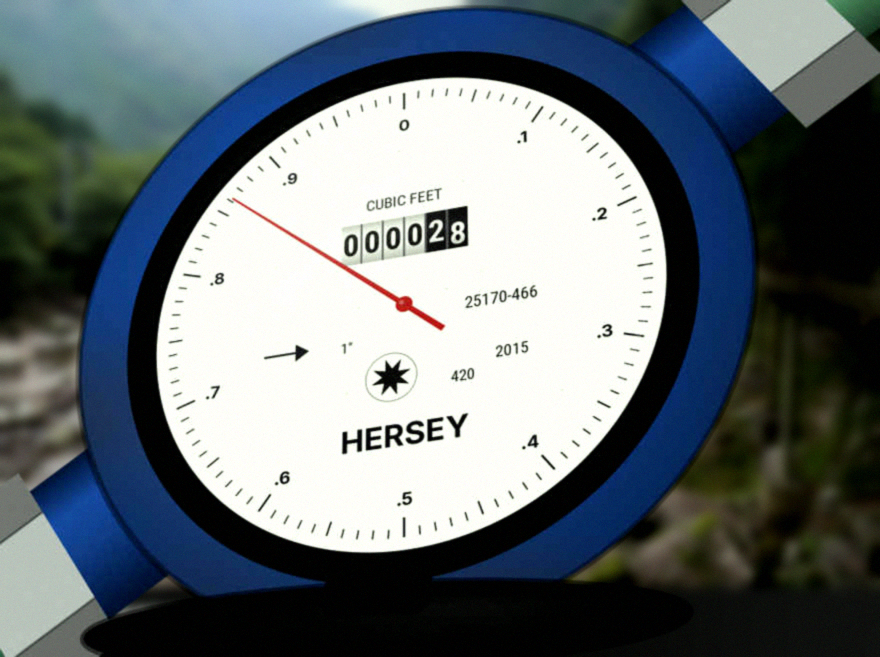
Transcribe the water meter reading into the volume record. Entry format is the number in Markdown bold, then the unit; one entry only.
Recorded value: **27.86** ft³
